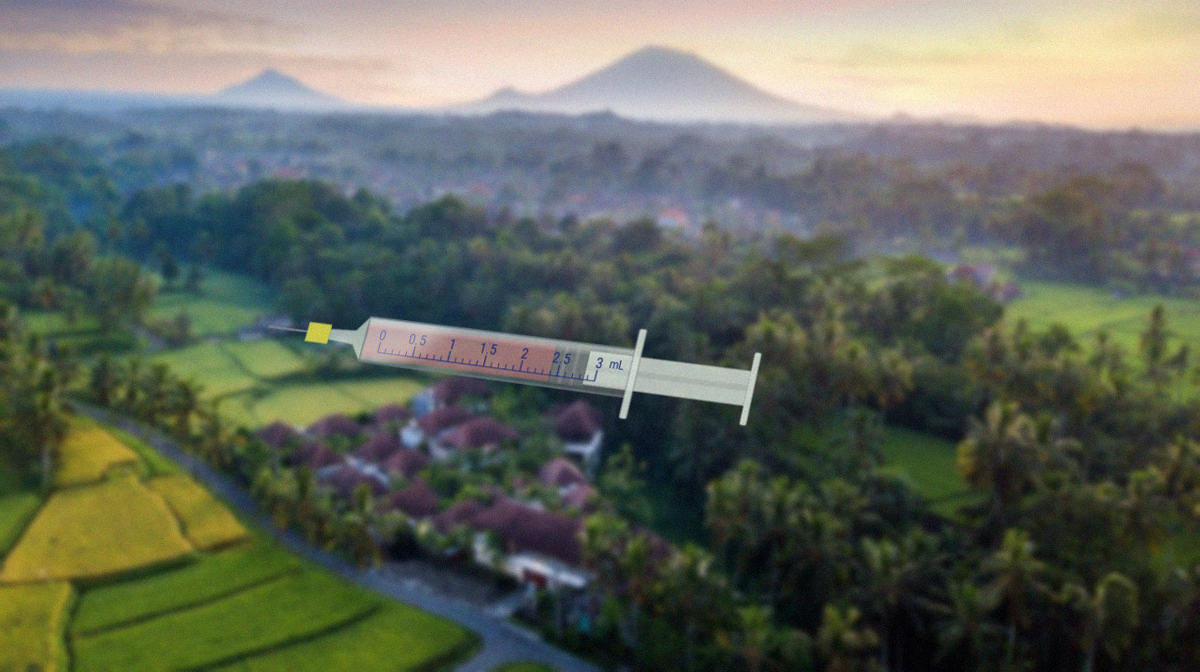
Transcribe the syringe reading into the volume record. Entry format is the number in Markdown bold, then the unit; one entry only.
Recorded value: **2.4** mL
